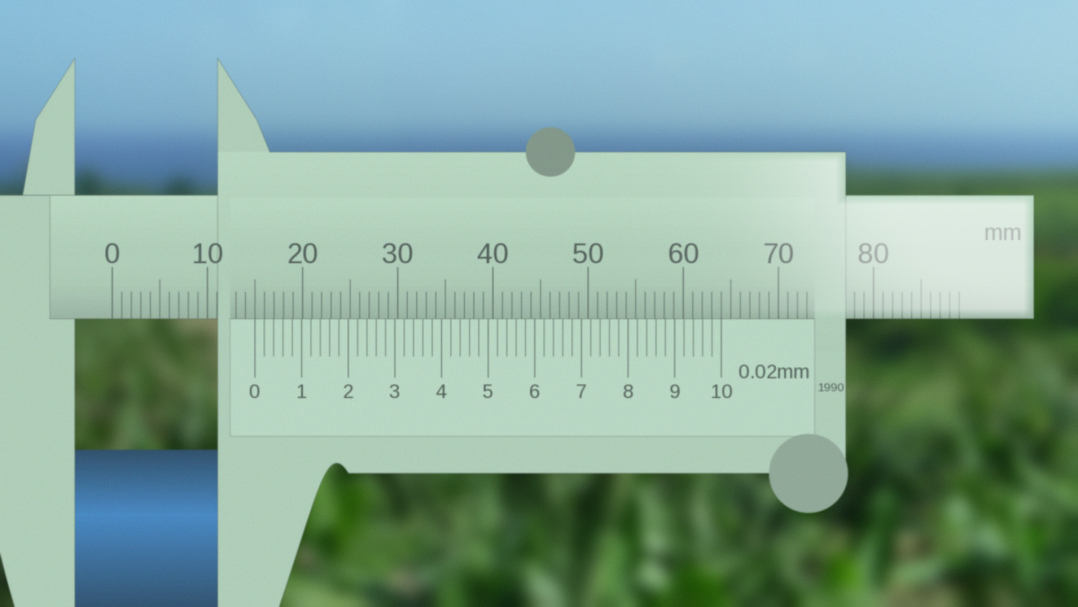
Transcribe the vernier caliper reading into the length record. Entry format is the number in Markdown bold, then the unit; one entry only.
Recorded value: **15.0** mm
